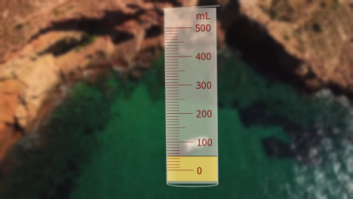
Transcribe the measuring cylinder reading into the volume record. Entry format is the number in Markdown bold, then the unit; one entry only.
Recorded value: **50** mL
